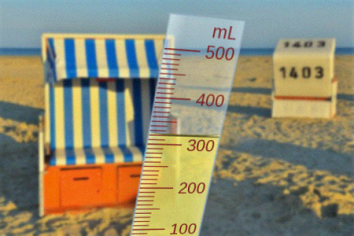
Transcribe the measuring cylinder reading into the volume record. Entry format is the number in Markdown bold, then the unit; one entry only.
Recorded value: **320** mL
